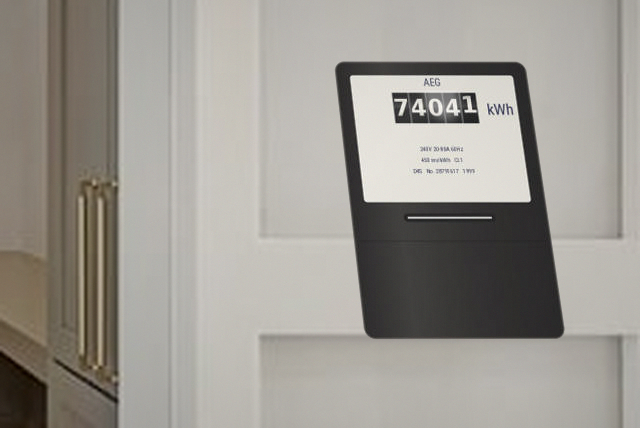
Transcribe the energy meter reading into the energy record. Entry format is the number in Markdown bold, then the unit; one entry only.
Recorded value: **74041** kWh
